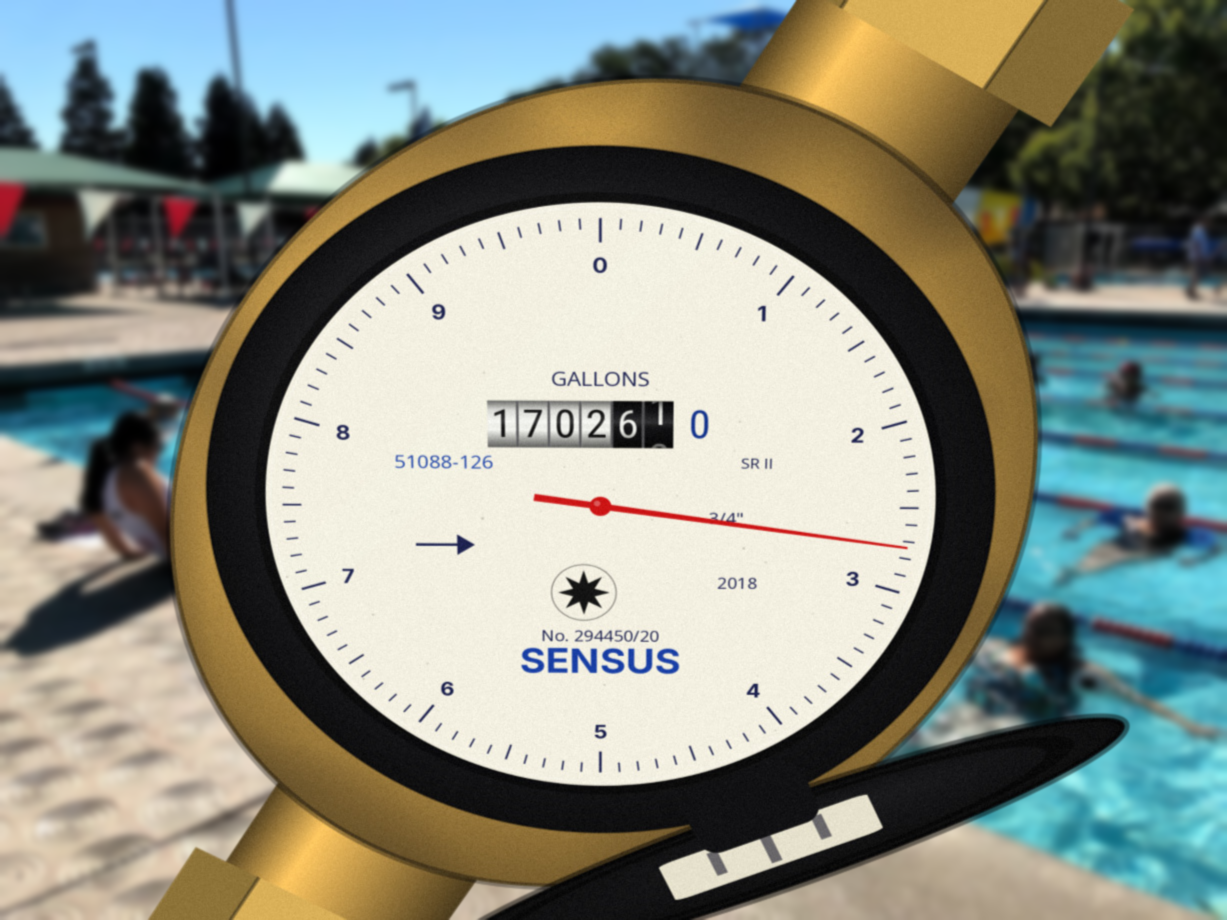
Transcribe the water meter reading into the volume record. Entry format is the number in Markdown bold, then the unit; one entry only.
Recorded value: **1702612.7** gal
